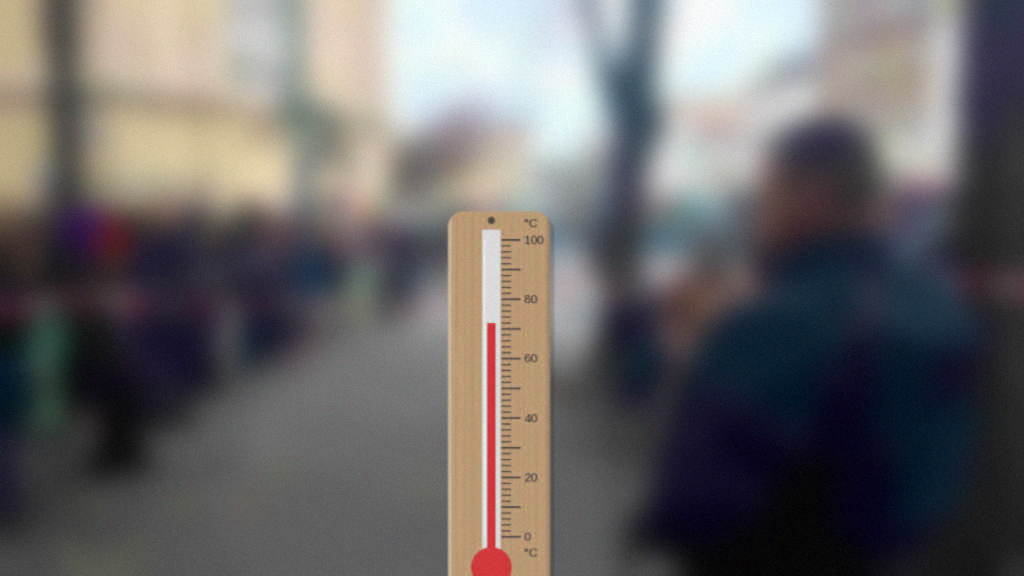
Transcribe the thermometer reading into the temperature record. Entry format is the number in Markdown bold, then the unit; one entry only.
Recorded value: **72** °C
